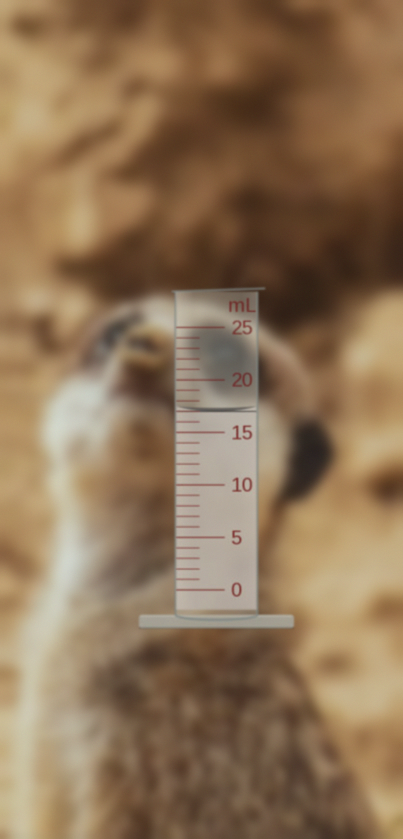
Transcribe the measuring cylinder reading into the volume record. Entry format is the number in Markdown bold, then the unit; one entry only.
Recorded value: **17** mL
